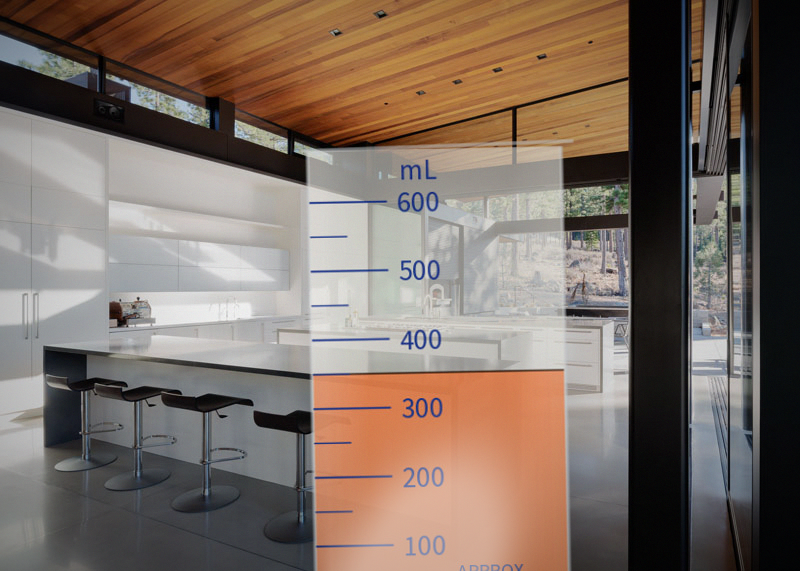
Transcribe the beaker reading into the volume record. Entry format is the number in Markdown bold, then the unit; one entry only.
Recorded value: **350** mL
